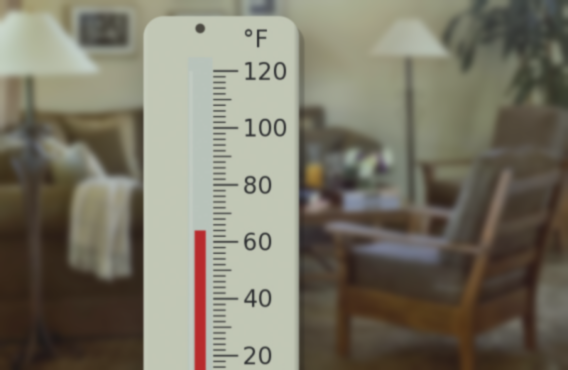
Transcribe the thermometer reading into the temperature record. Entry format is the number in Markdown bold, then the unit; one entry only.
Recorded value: **64** °F
